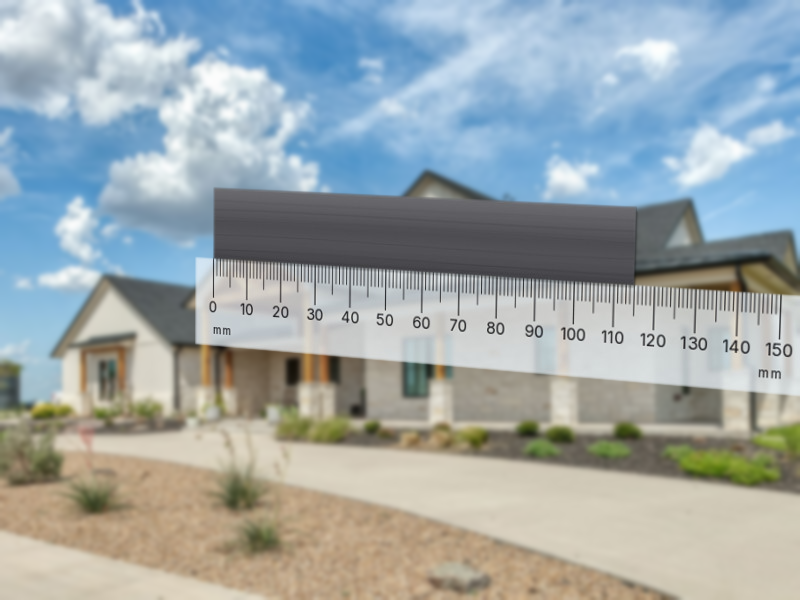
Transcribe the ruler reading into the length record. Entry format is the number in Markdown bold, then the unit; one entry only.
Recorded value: **115** mm
